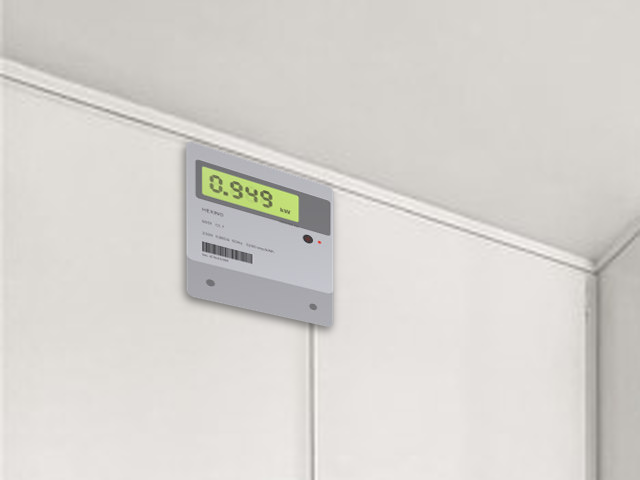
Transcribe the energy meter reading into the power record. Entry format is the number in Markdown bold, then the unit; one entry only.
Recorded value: **0.949** kW
